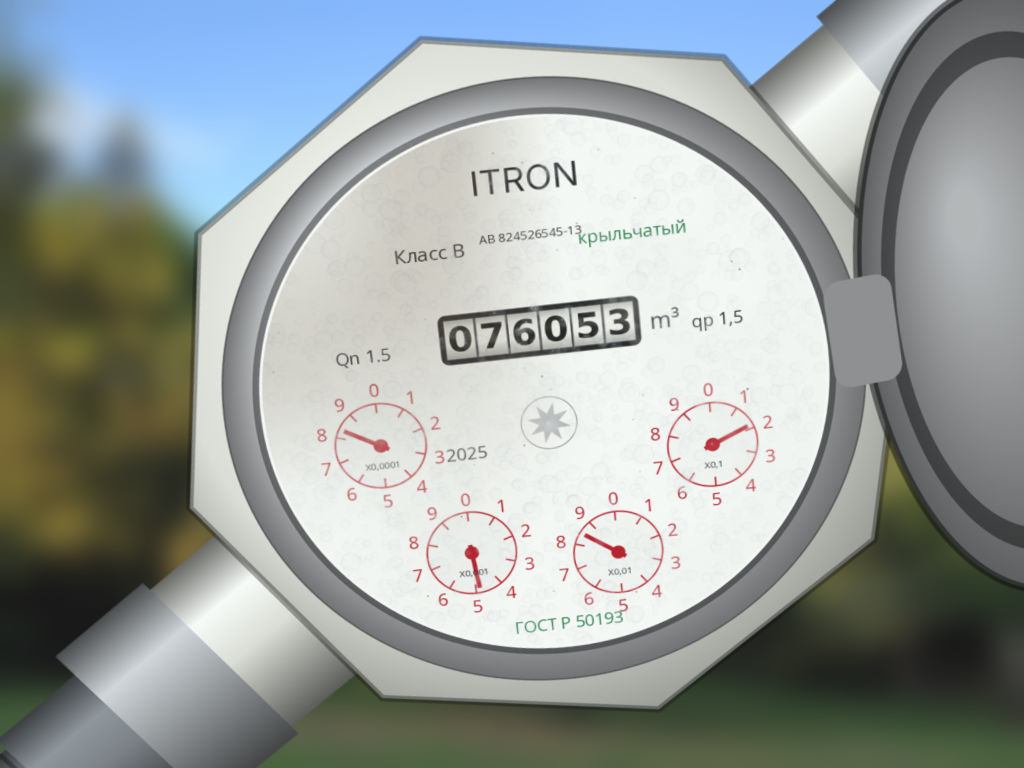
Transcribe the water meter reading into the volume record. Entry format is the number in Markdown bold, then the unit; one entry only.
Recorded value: **76053.1848** m³
